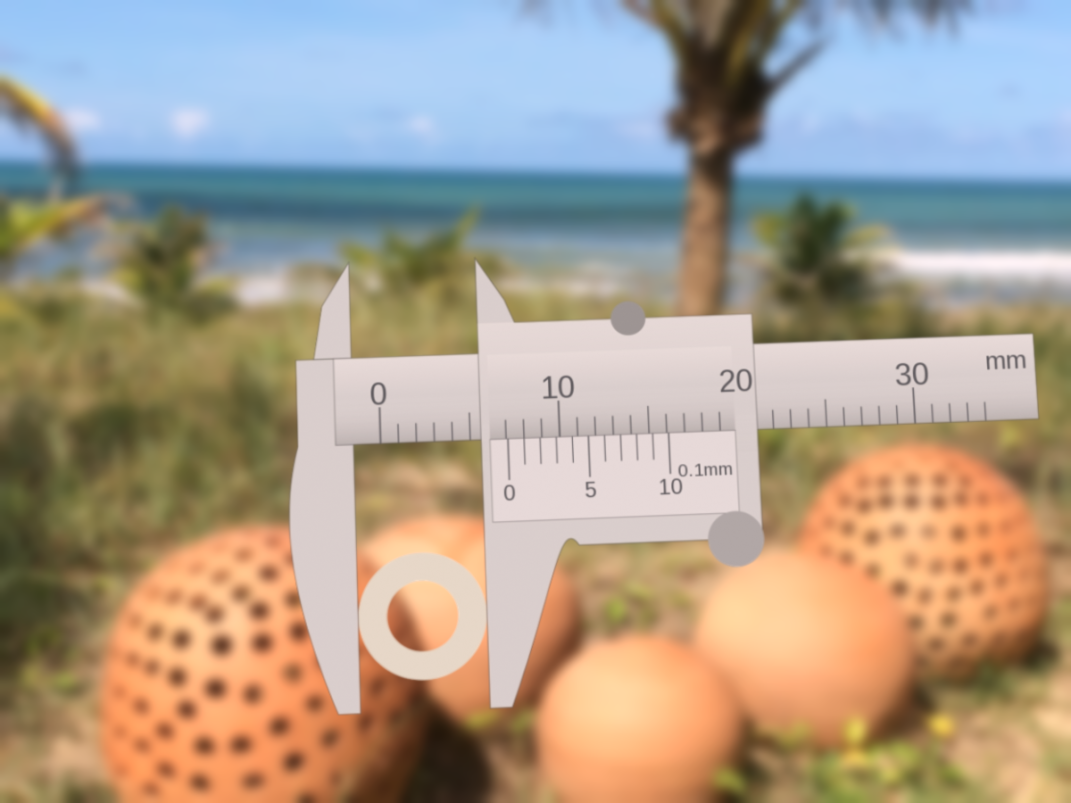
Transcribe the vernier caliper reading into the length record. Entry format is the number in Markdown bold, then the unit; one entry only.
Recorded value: **7.1** mm
